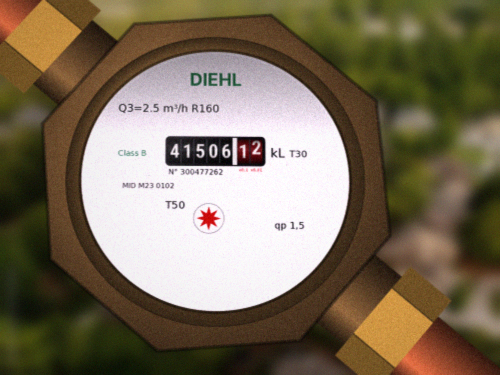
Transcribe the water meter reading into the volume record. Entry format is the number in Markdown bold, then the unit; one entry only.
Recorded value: **41506.12** kL
